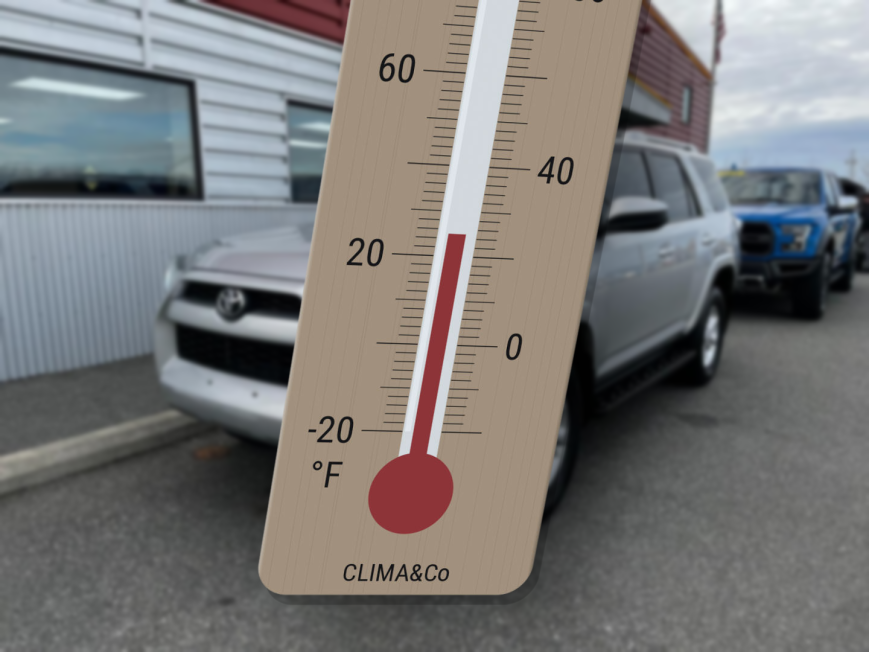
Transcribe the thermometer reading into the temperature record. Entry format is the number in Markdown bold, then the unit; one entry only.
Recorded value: **25** °F
